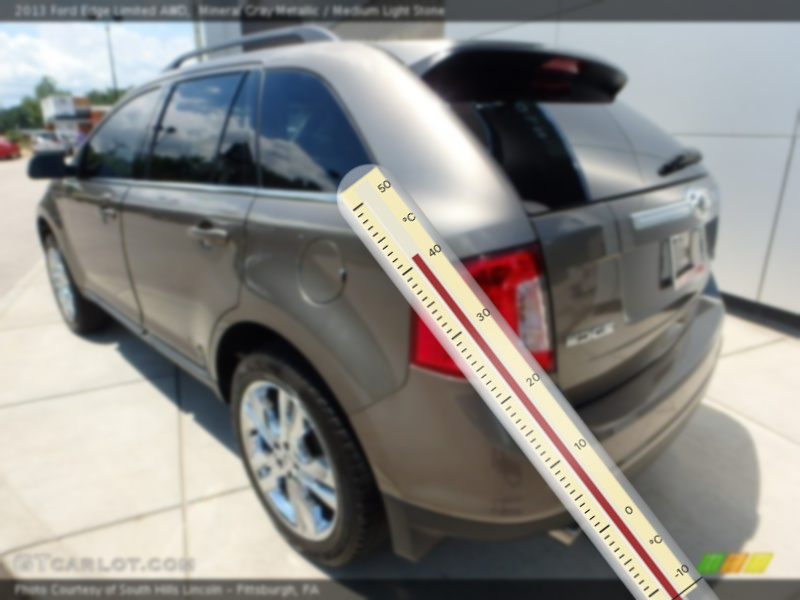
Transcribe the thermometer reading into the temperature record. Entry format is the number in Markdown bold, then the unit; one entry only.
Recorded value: **41** °C
